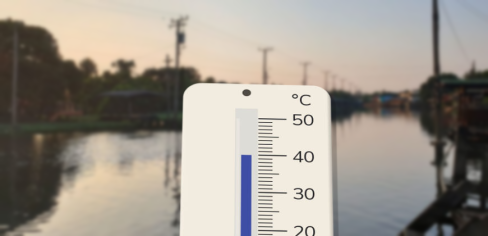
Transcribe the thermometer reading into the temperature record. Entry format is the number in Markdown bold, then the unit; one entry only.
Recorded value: **40** °C
